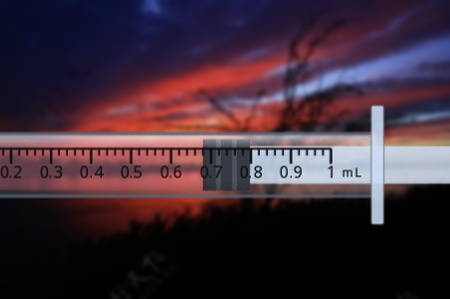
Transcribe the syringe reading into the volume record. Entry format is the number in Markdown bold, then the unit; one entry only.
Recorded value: **0.68** mL
